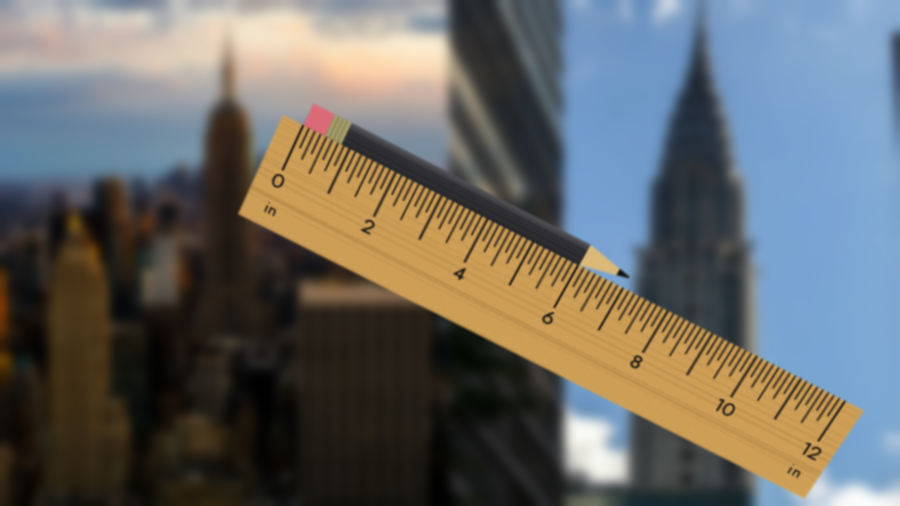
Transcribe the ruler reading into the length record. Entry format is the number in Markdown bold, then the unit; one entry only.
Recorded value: **7** in
